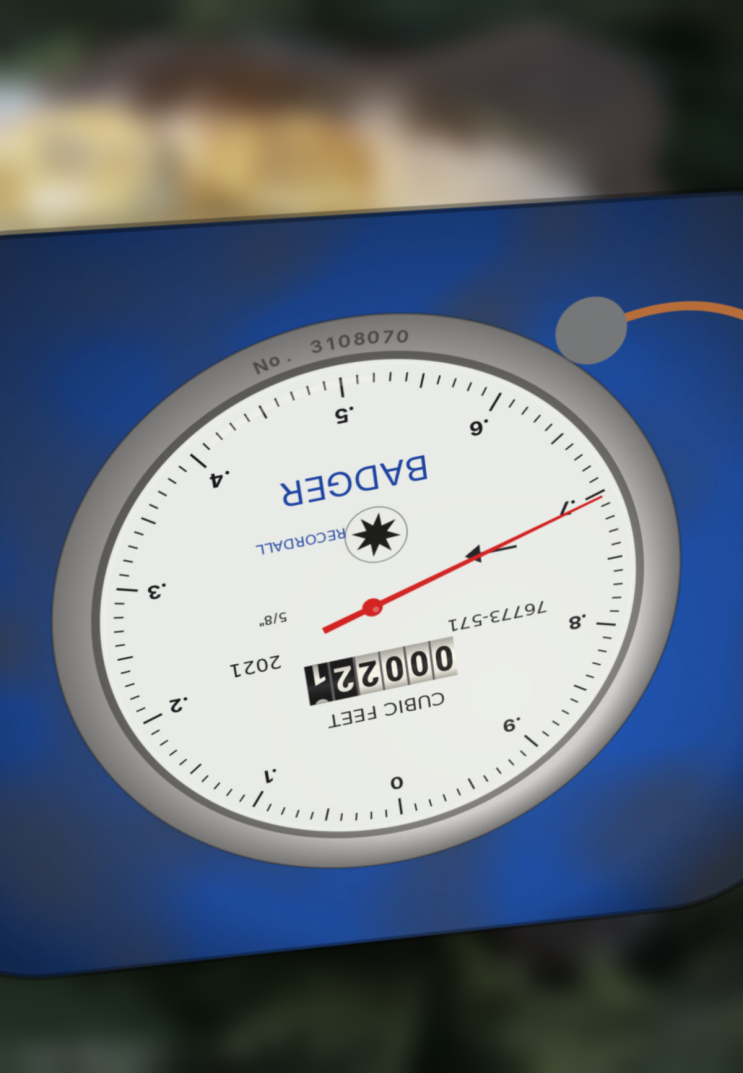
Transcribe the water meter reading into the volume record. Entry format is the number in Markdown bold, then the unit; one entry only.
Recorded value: **220.70** ft³
